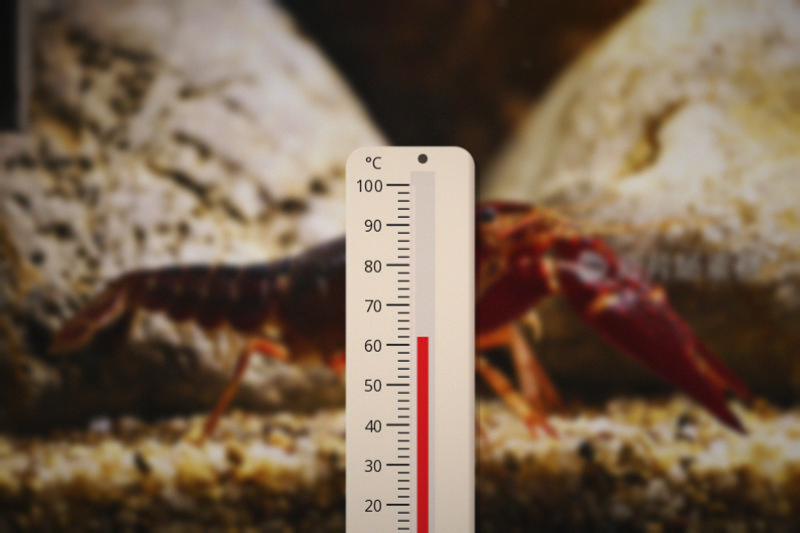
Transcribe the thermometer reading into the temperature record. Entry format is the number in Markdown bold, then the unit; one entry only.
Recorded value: **62** °C
